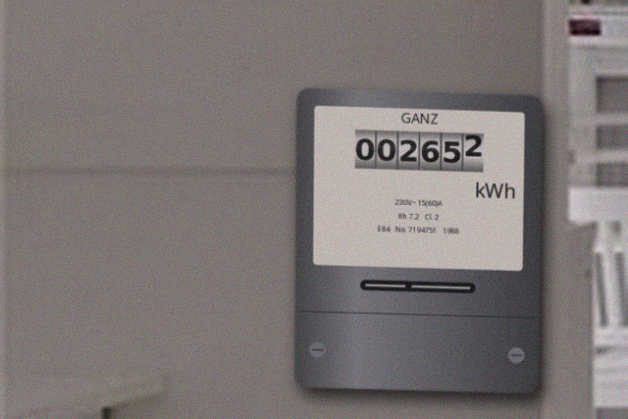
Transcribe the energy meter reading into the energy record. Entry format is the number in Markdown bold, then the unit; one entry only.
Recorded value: **2652** kWh
